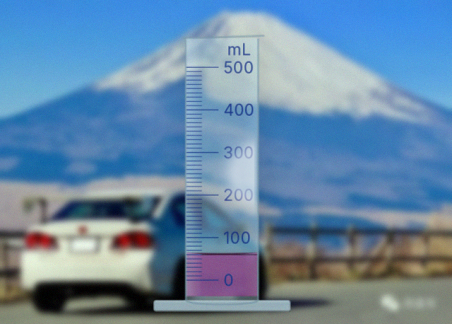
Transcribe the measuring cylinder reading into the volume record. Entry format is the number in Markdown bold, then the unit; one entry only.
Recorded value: **60** mL
